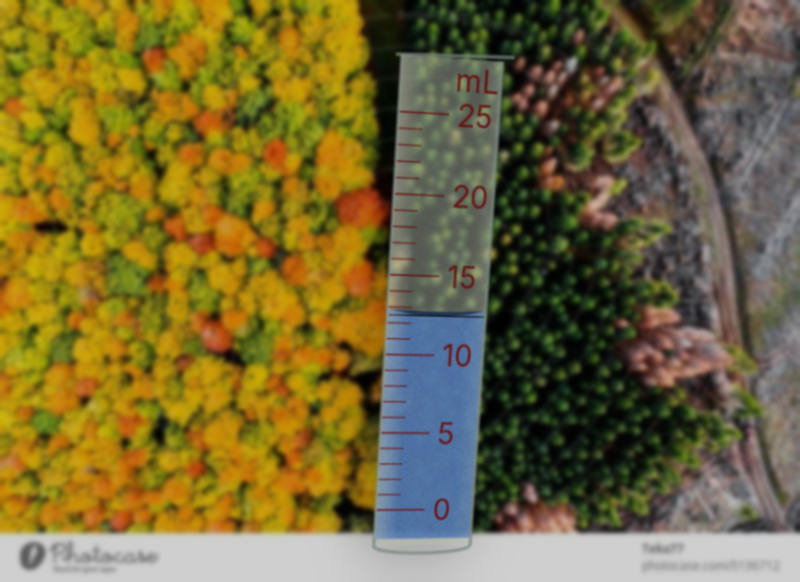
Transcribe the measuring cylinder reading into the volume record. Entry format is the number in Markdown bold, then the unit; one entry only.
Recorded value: **12.5** mL
